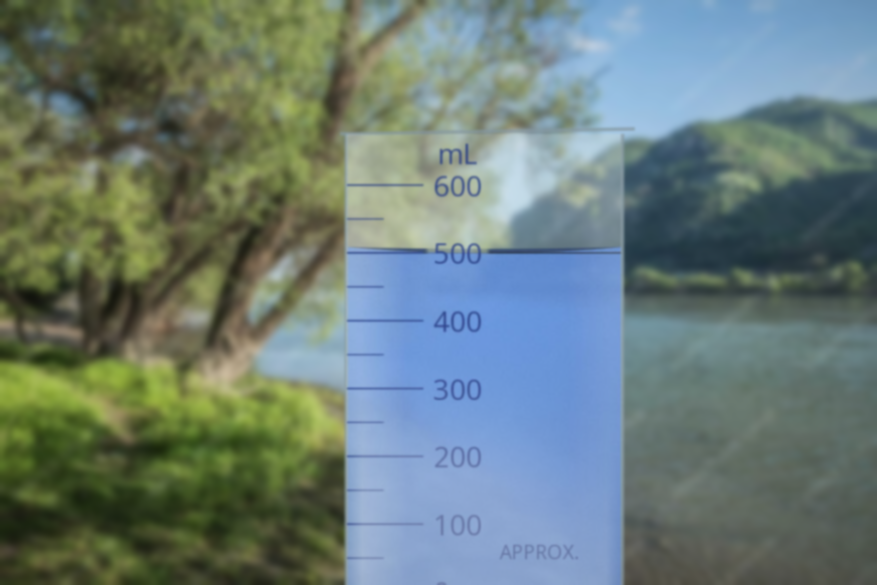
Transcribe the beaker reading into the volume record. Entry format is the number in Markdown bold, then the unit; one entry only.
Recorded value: **500** mL
